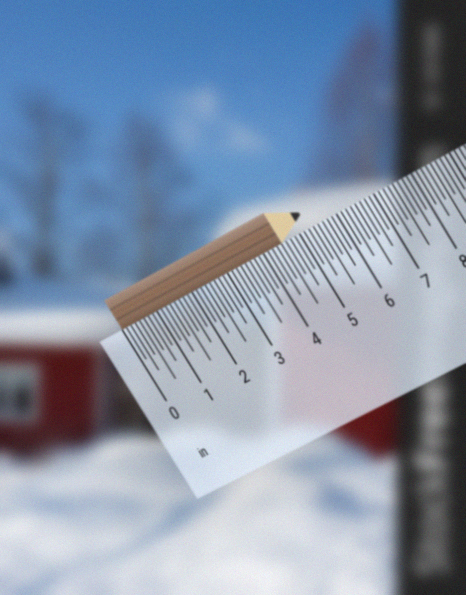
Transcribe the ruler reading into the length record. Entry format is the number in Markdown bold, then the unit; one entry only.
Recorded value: **5.25** in
